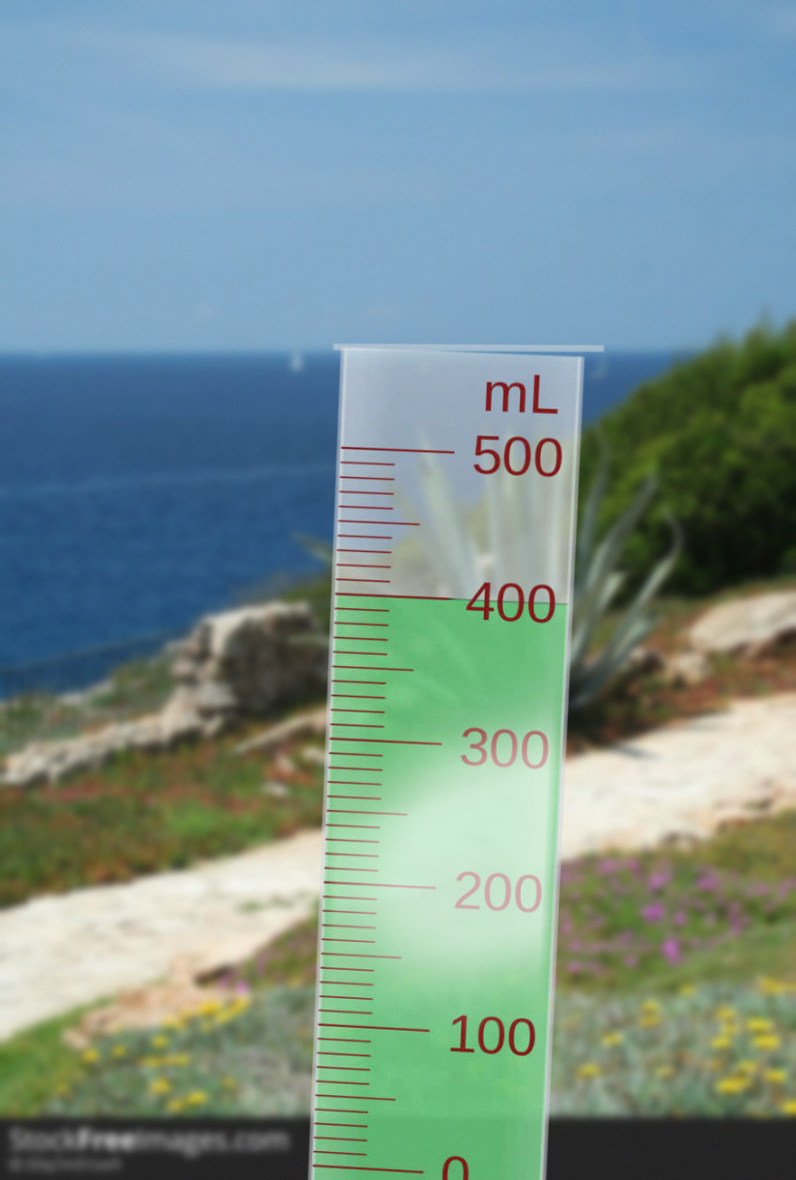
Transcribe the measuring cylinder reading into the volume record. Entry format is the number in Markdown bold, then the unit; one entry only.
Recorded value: **400** mL
